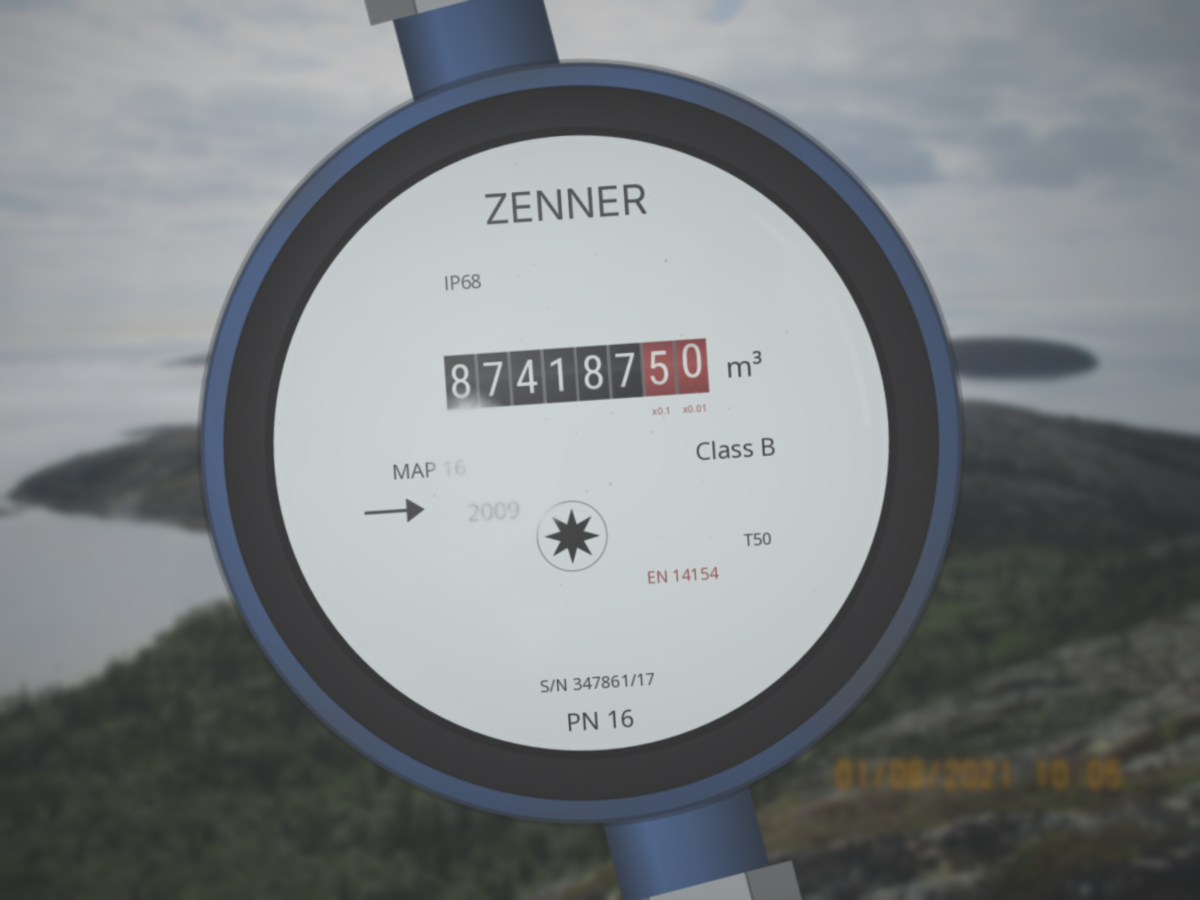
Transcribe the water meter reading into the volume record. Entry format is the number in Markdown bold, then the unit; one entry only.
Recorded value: **874187.50** m³
